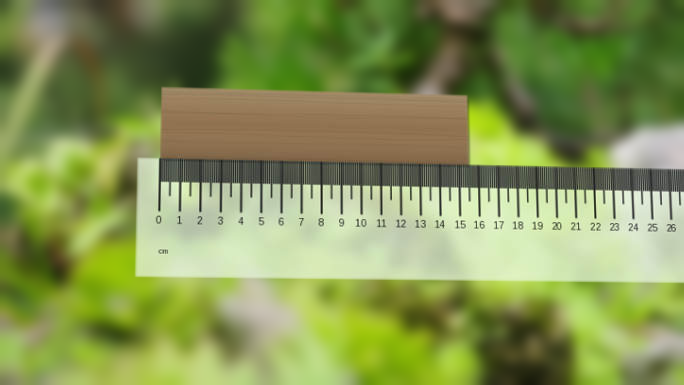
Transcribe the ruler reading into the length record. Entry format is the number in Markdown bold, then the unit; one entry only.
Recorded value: **15.5** cm
